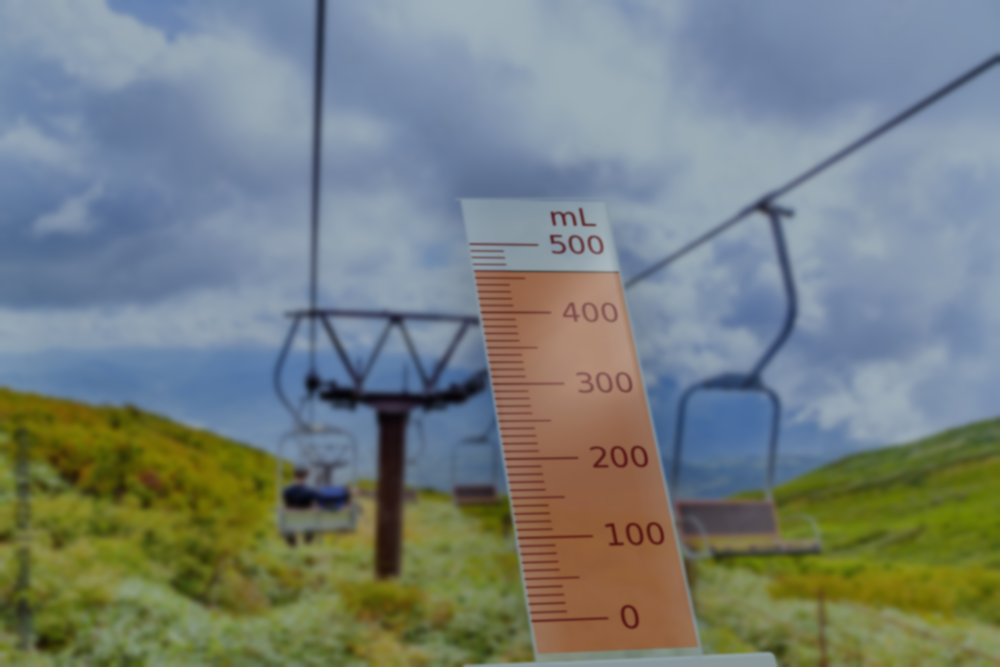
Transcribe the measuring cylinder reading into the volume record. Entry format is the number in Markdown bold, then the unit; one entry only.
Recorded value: **460** mL
